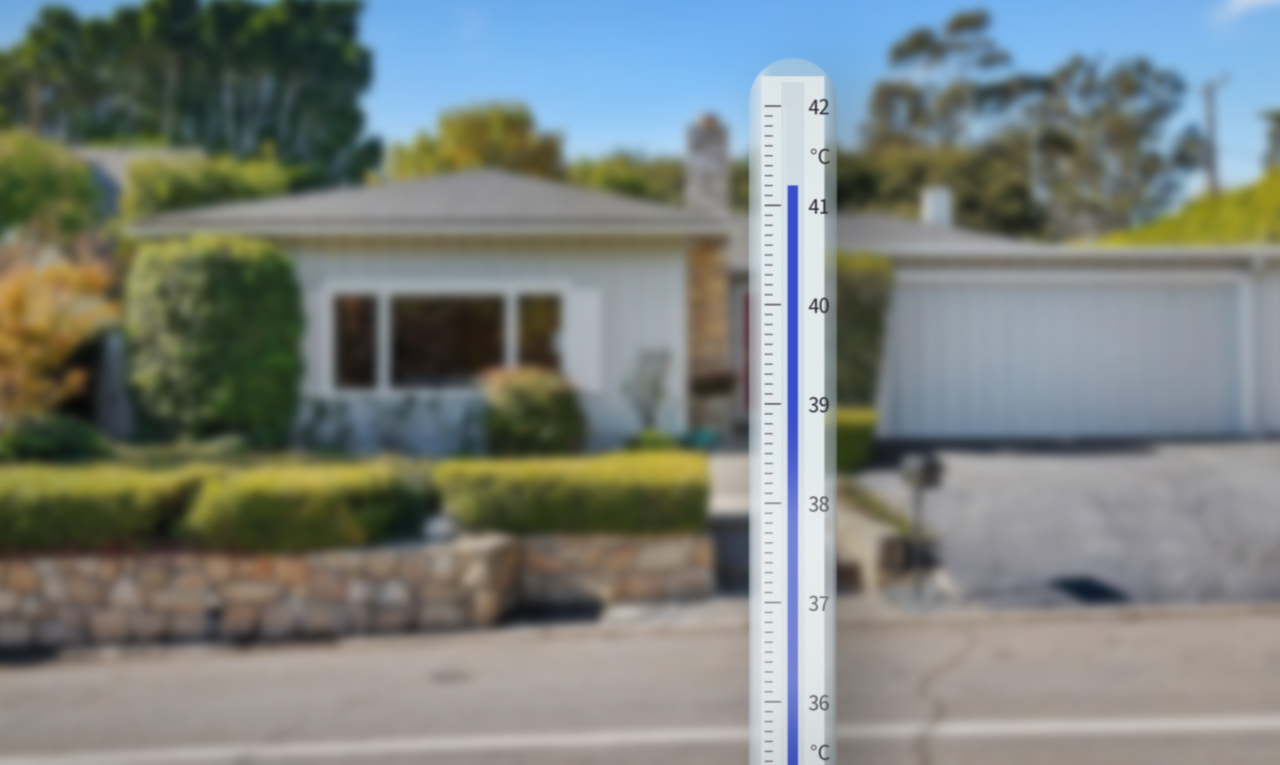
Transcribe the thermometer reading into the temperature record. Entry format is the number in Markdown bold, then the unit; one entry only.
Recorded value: **41.2** °C
